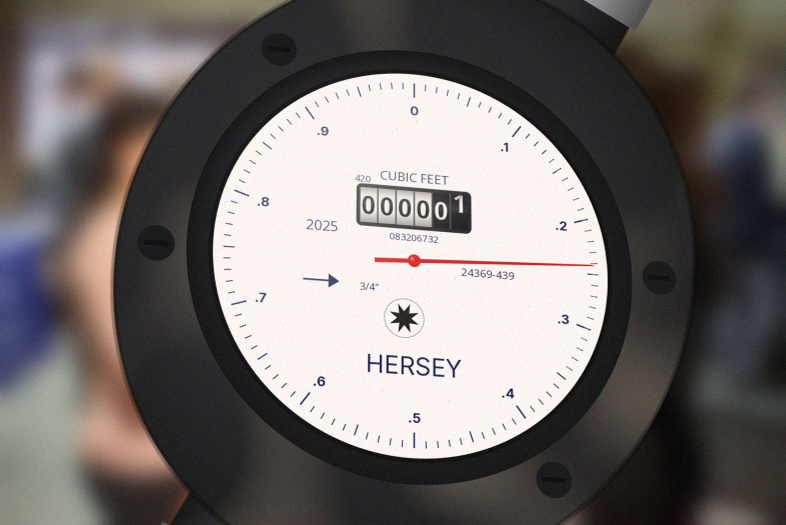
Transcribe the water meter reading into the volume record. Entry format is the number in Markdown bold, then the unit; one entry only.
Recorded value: **1.24** ft³
